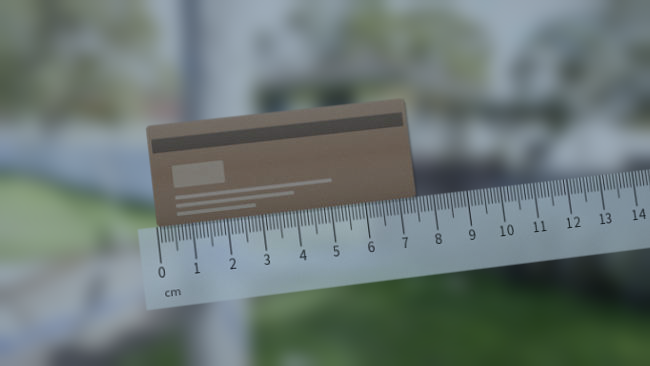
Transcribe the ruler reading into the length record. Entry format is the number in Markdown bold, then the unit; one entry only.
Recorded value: **7.5** cm
